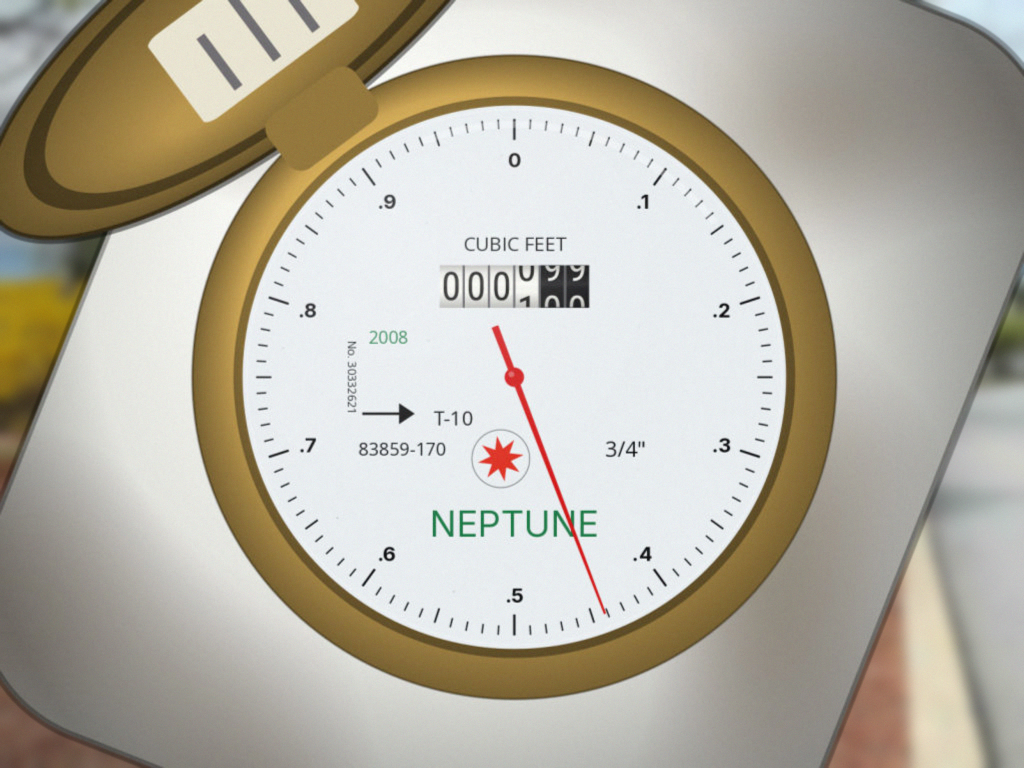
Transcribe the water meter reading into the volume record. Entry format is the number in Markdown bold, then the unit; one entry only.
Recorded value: **99.44** ft³
